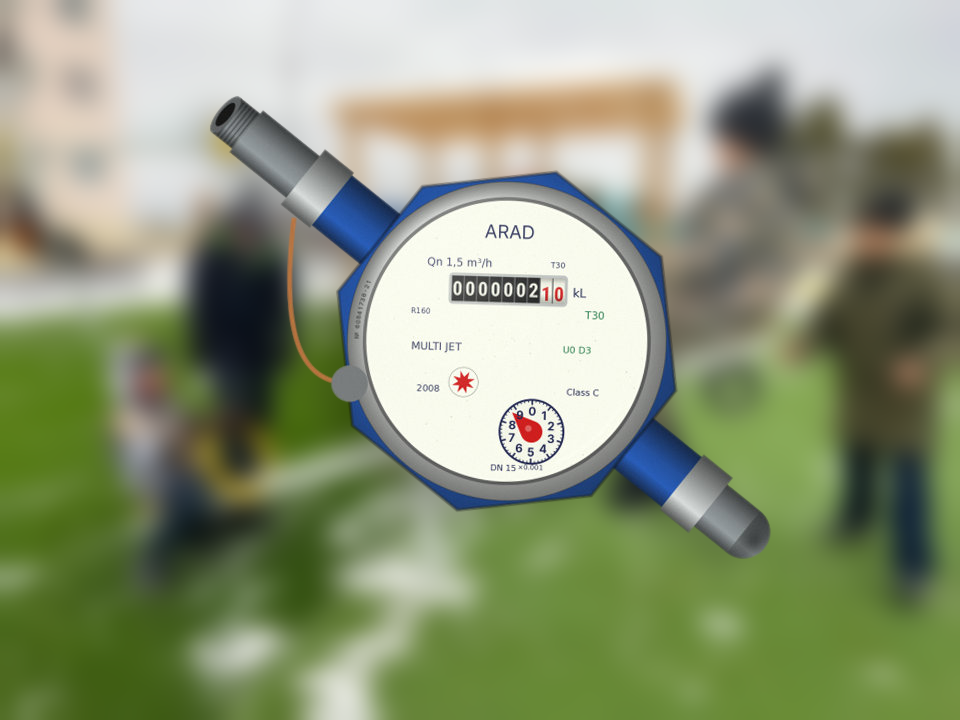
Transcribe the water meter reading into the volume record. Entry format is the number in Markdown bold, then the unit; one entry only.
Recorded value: **2.098** kL
